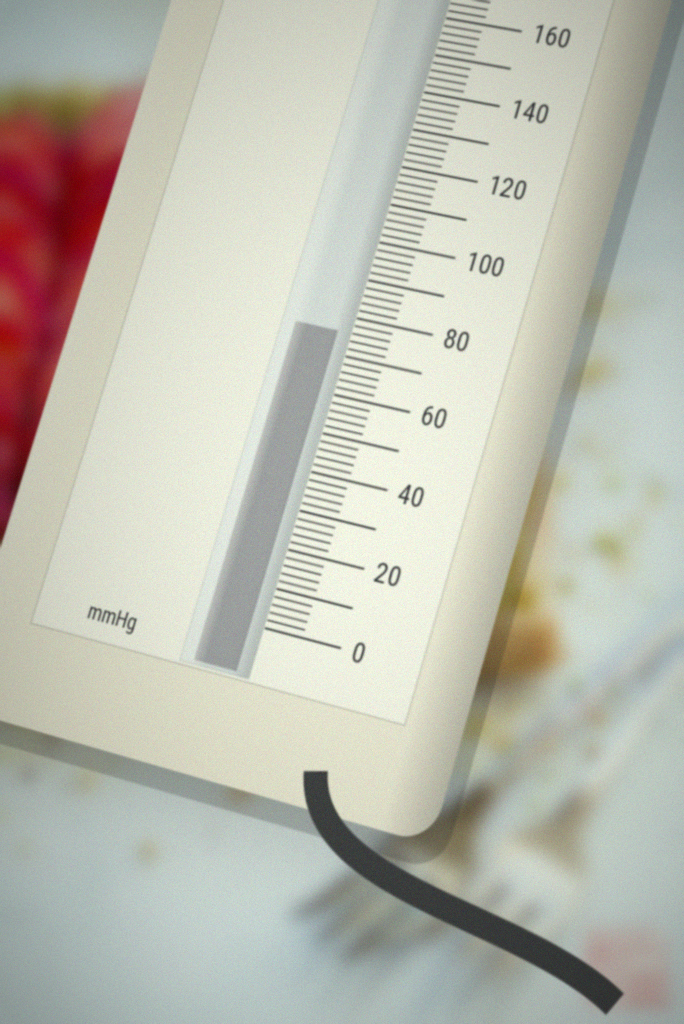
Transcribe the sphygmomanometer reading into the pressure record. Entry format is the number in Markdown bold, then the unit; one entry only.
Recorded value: **76** mmHg
